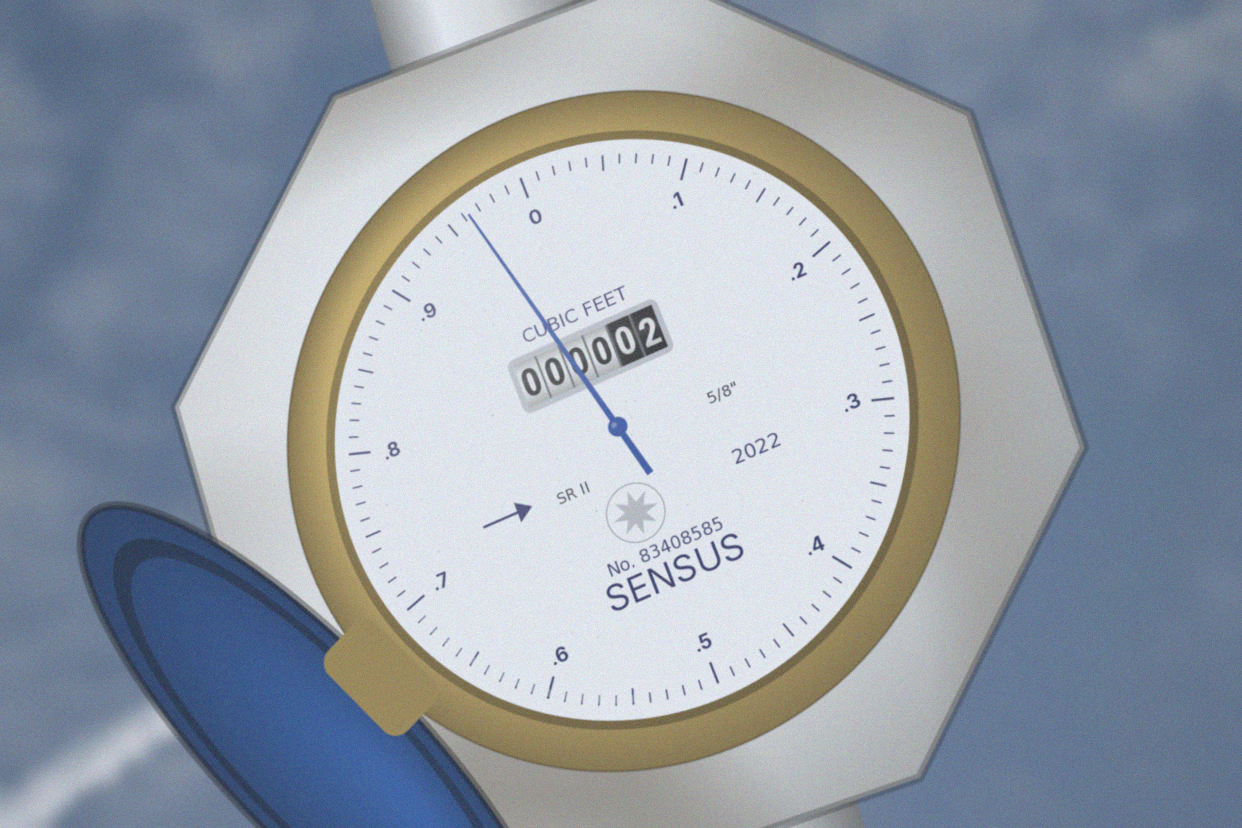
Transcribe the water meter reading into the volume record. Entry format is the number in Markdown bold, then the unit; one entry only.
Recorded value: **1.96** ft³
